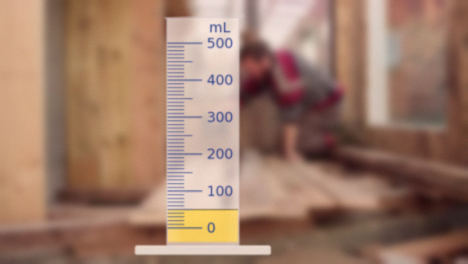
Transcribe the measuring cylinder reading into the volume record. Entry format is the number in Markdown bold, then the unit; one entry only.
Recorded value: **50** mL
